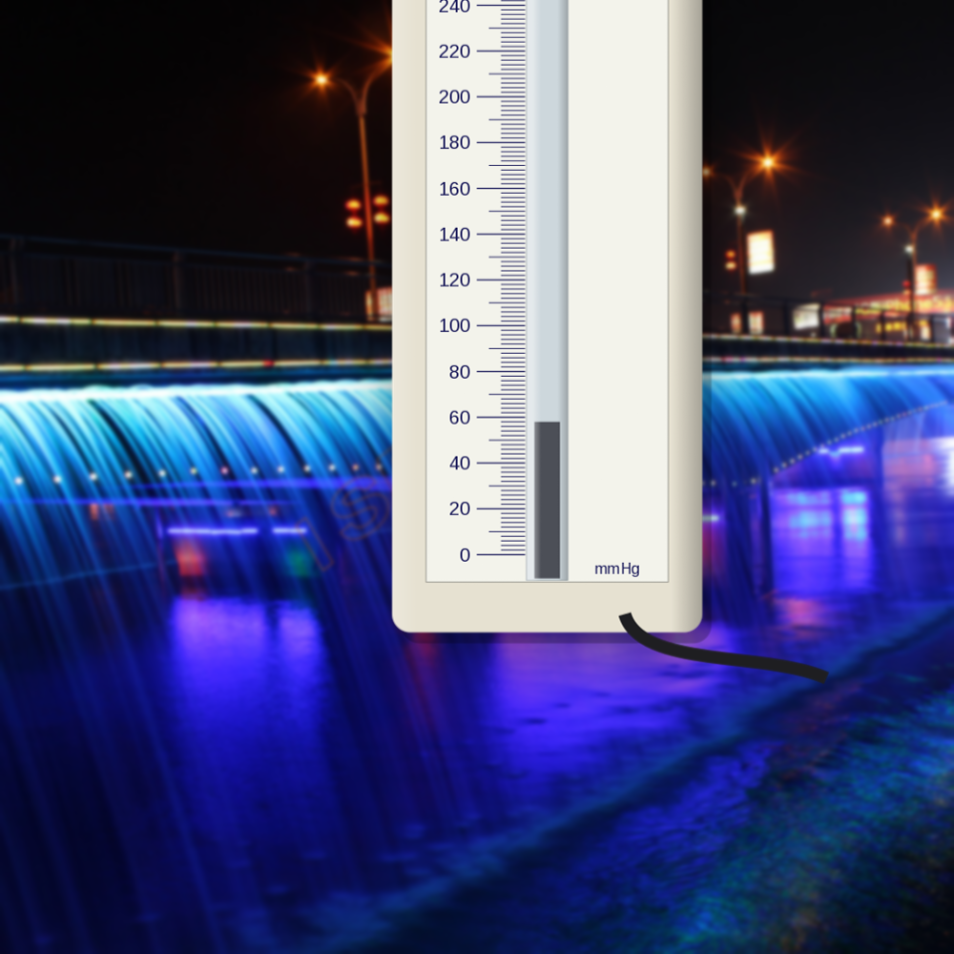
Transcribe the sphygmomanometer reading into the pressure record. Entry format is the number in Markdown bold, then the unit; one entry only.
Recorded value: **58** mmHg
